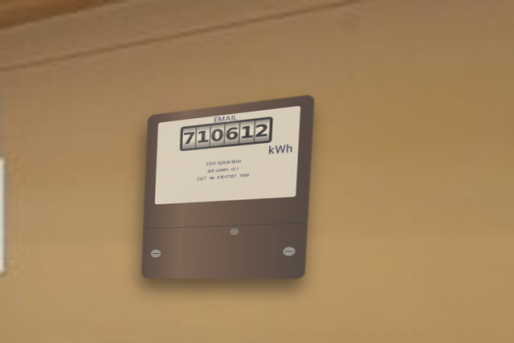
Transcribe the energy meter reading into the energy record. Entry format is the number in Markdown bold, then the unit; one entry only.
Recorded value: **710612** kWh
